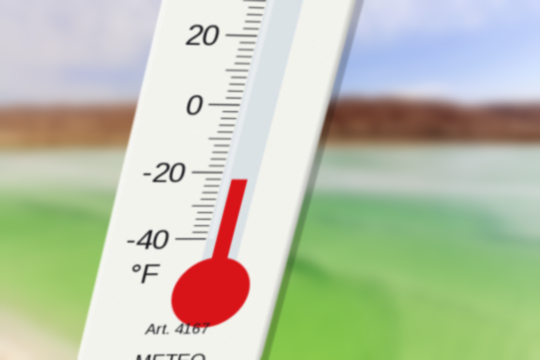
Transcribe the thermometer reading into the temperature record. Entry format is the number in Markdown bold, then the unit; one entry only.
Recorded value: **-22** °F
